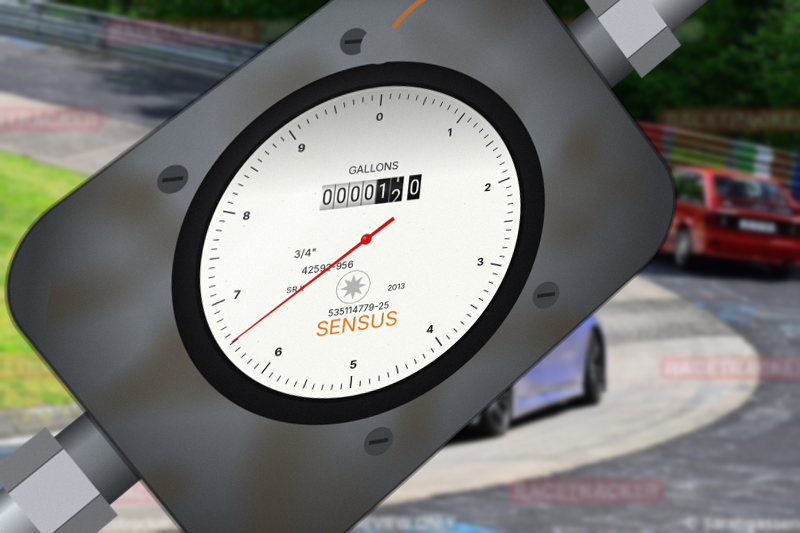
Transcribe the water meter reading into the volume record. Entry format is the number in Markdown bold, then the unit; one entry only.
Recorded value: **116.5** gal
